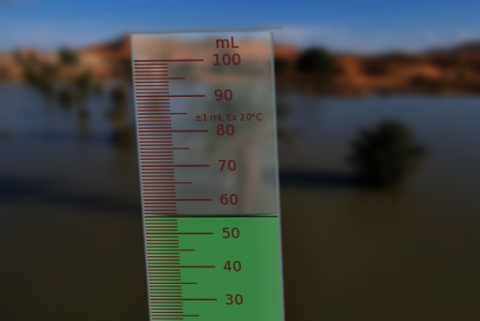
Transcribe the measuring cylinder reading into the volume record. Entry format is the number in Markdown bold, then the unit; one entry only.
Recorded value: **55** mL
